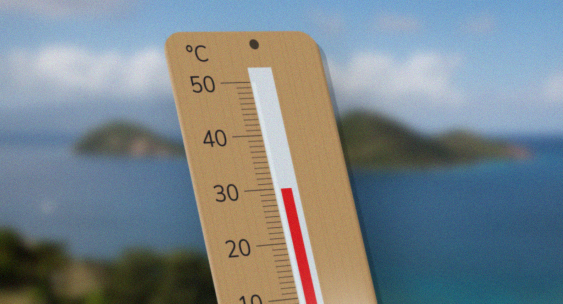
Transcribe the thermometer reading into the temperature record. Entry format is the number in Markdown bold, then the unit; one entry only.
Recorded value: **30** °C
